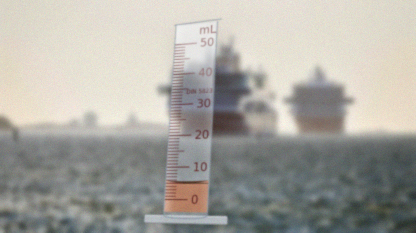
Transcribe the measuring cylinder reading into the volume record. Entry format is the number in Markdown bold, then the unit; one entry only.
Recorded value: **5** mL
